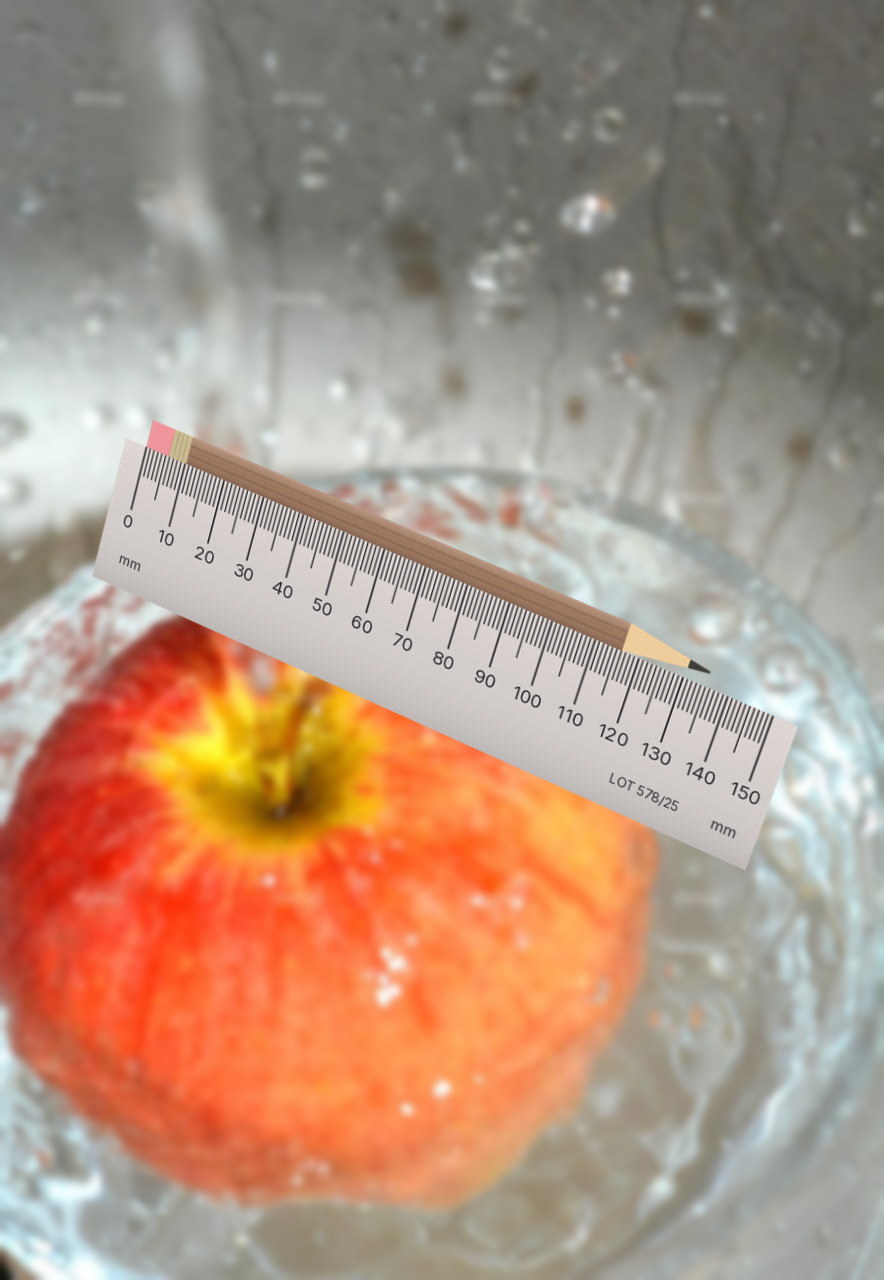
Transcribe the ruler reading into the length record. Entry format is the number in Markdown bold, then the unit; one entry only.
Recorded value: **135** mm
